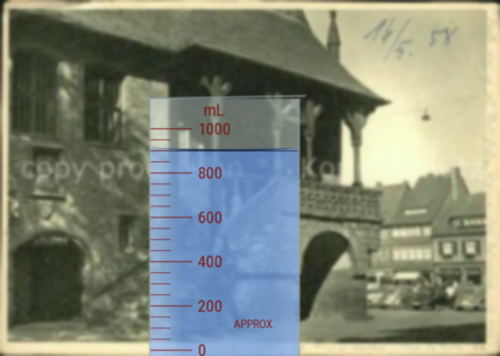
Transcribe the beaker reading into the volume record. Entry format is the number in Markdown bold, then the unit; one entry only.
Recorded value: **900** mL
